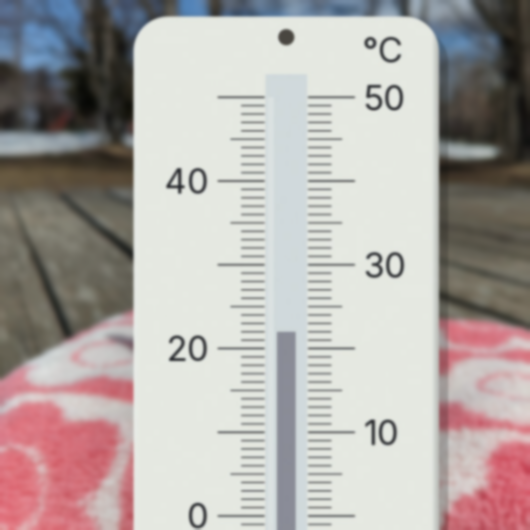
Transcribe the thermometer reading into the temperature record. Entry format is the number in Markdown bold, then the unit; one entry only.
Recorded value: **22** °C
